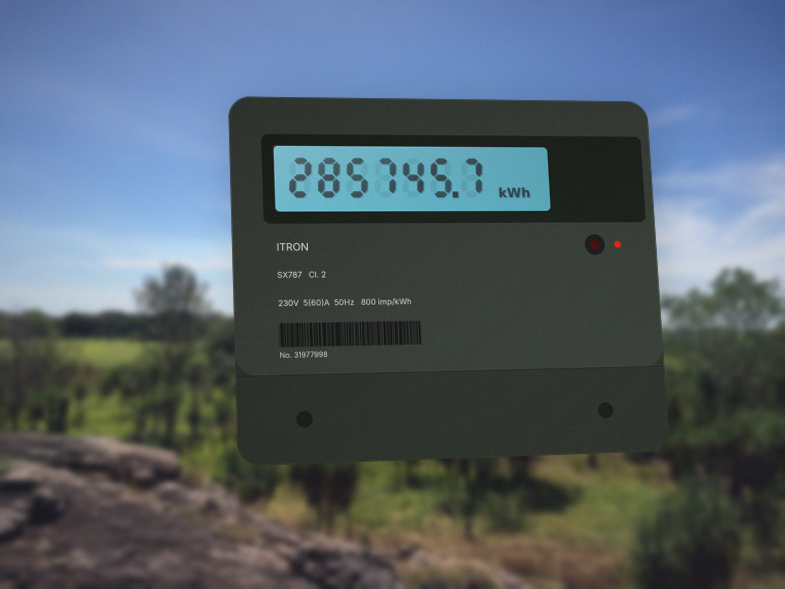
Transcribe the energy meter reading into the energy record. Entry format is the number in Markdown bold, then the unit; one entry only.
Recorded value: **285745.7** kWh
